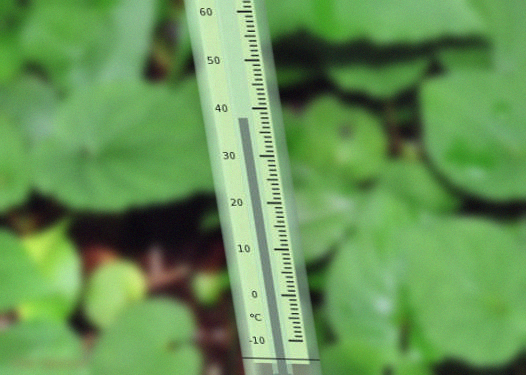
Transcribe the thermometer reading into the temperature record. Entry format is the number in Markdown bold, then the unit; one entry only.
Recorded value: **38** °C
